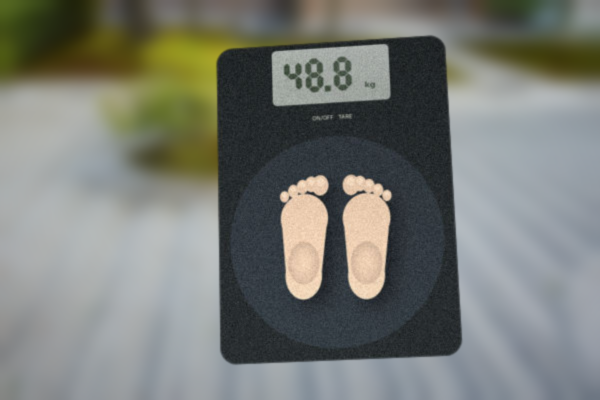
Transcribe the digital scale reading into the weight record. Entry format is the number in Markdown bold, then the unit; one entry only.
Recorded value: **48.8** kg
